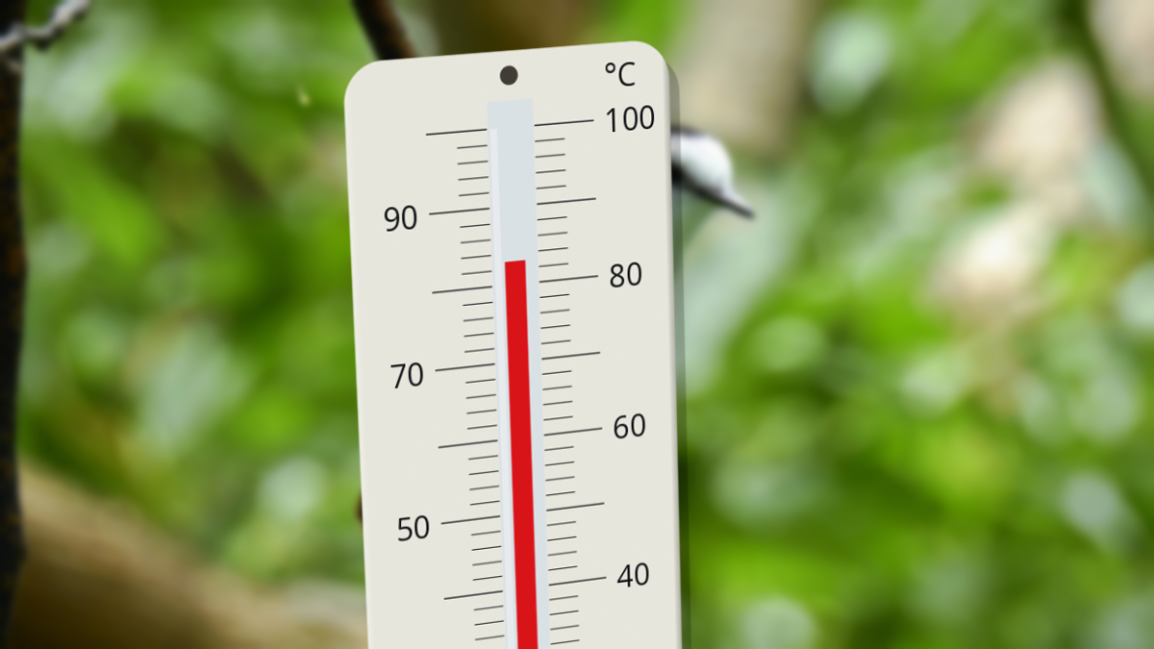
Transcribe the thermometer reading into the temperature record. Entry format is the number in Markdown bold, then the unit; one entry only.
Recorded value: **83** °C
